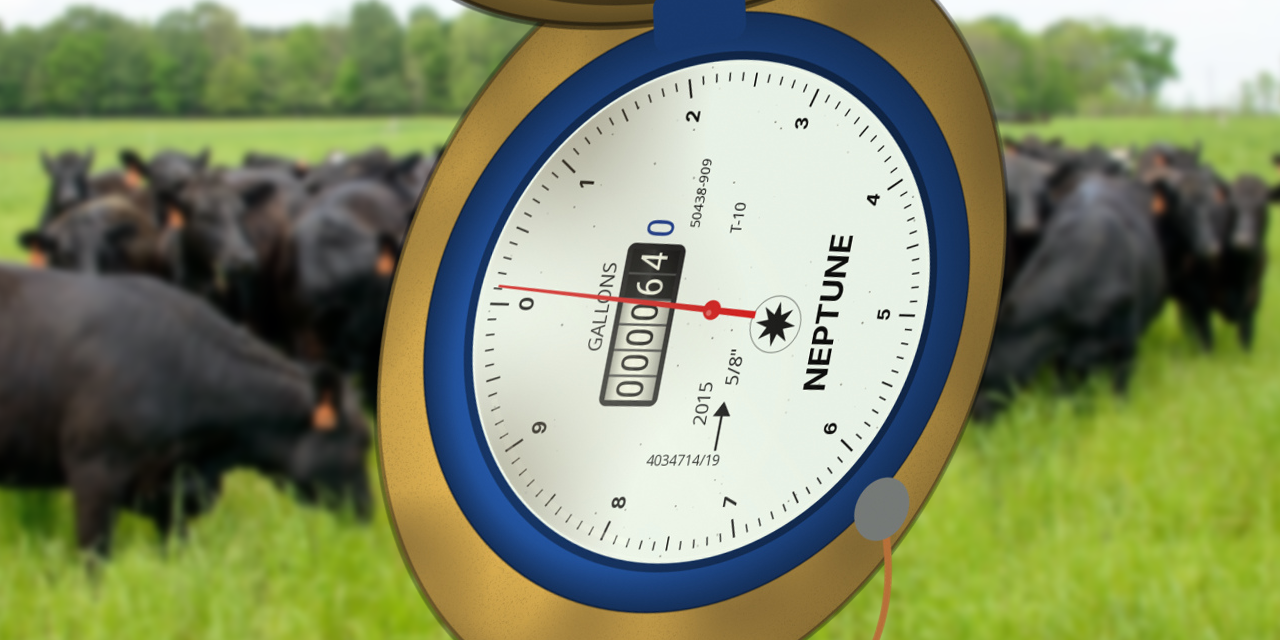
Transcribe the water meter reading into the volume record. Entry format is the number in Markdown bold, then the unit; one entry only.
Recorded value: **640.1** gal
